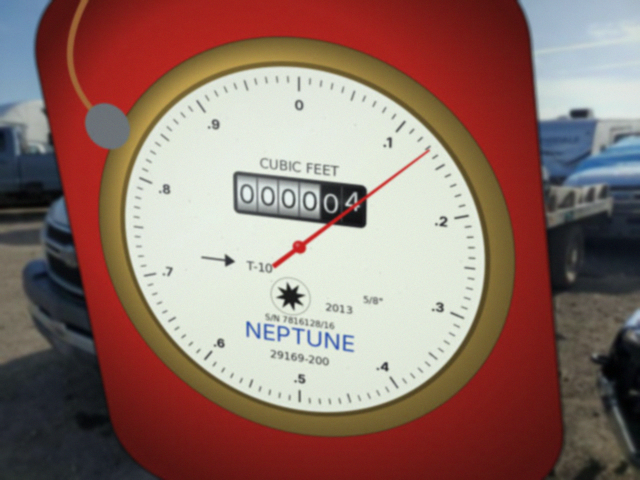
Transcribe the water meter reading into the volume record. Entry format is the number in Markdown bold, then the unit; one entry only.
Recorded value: **4.13** ft³
